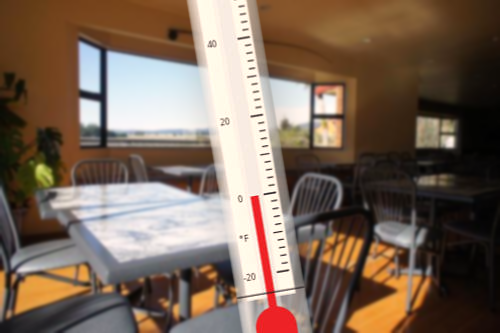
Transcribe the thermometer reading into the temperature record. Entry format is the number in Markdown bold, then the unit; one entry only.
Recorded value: **0** °F
